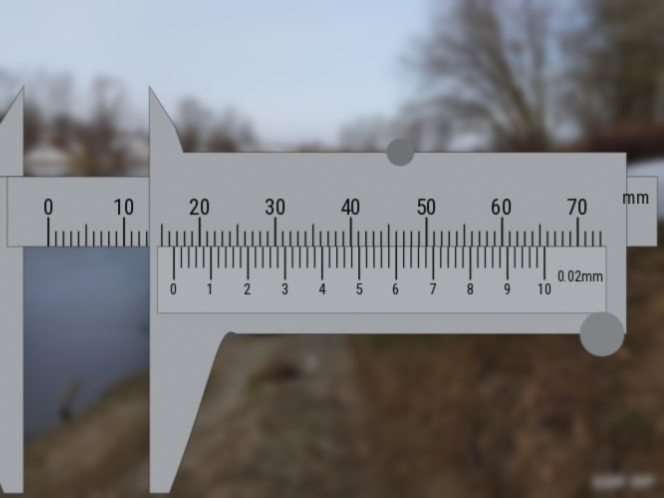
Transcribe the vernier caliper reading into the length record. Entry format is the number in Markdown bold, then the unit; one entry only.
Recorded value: **16.6** mm
